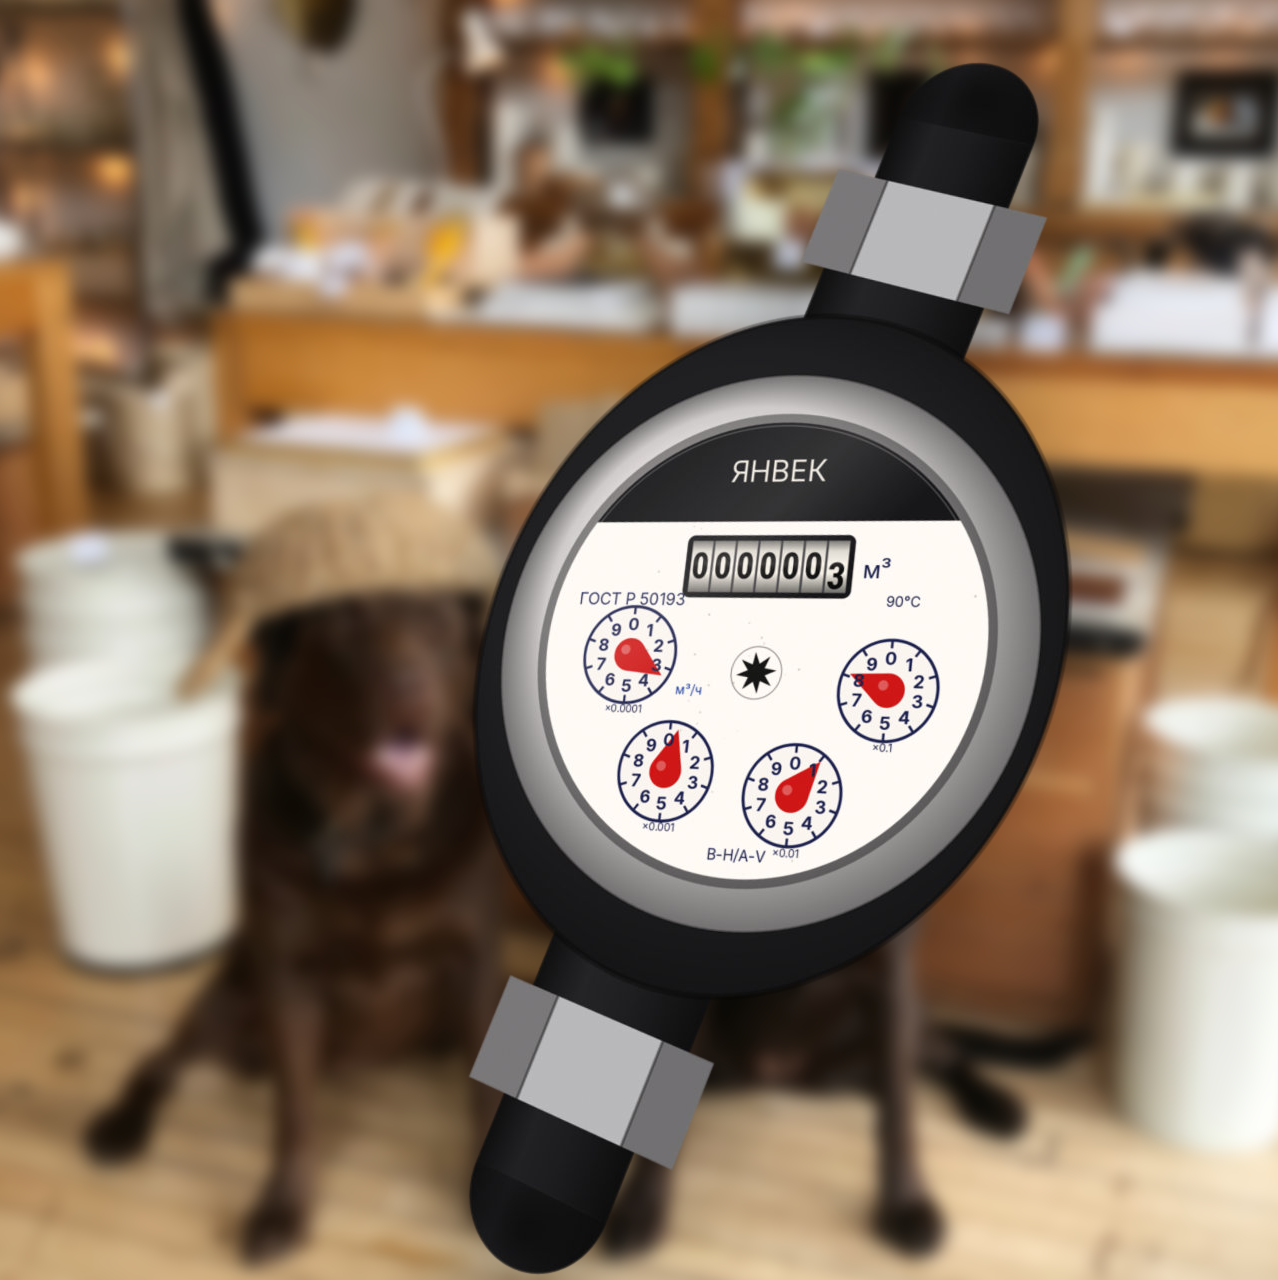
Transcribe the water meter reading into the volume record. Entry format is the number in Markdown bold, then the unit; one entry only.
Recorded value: **2.8103** m³
